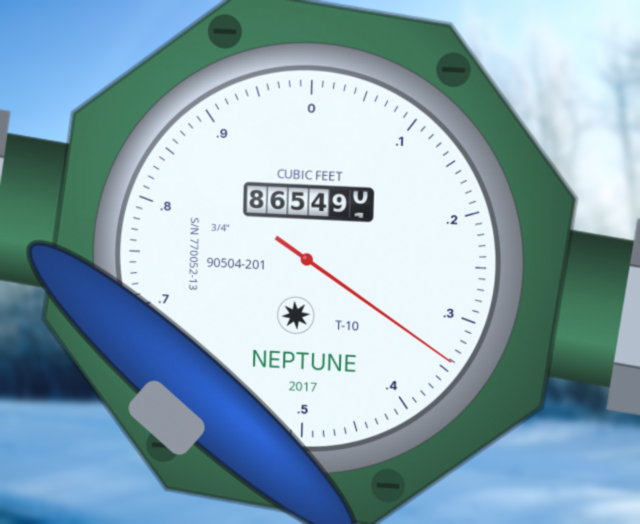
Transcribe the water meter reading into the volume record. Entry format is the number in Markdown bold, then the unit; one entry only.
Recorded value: **865490.34** ft³
